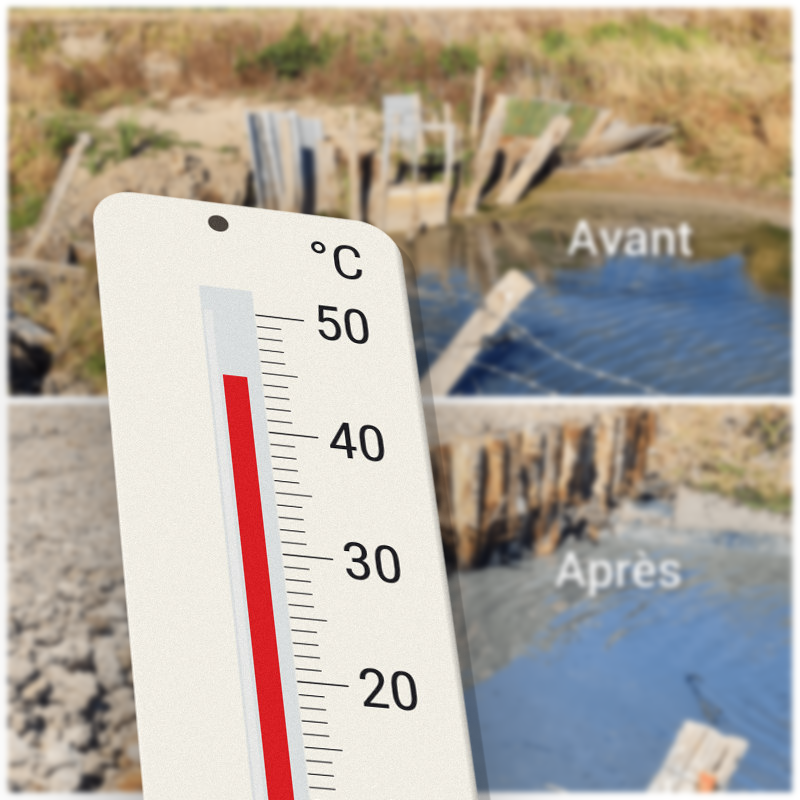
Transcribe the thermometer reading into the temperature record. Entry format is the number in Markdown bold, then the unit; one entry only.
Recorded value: **44.5** °C
